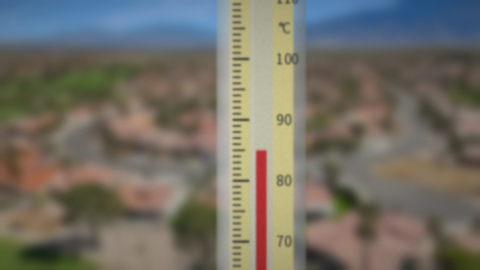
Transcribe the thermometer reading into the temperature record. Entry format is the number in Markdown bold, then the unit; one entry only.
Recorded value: **85** °C
